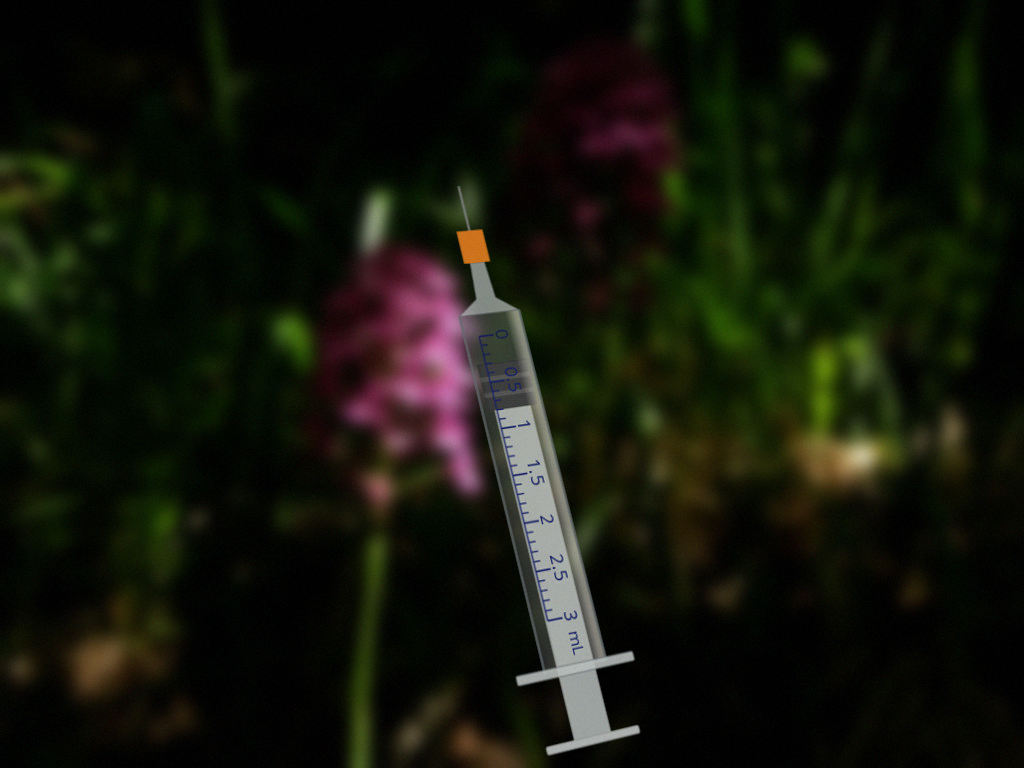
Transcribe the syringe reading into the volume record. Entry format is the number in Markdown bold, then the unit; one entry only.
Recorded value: **0.3** mL
